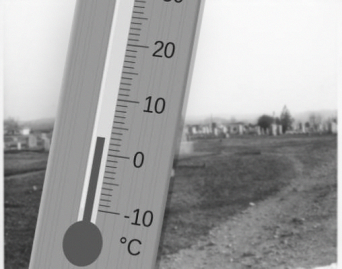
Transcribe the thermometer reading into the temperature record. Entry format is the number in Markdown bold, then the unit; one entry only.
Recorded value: **3** °C
